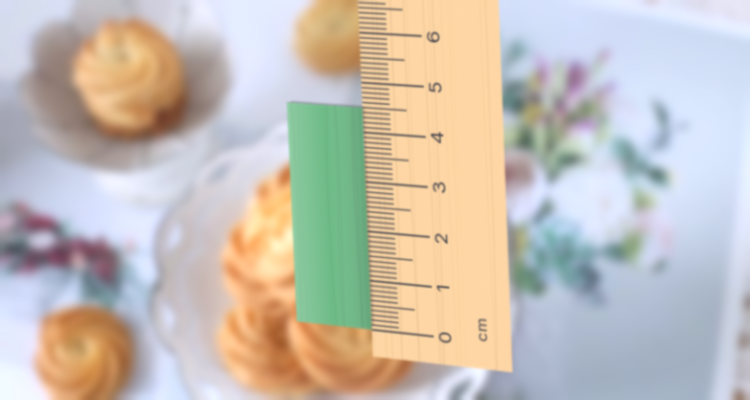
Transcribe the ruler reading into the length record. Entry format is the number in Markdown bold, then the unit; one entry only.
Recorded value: **4.5** cm
